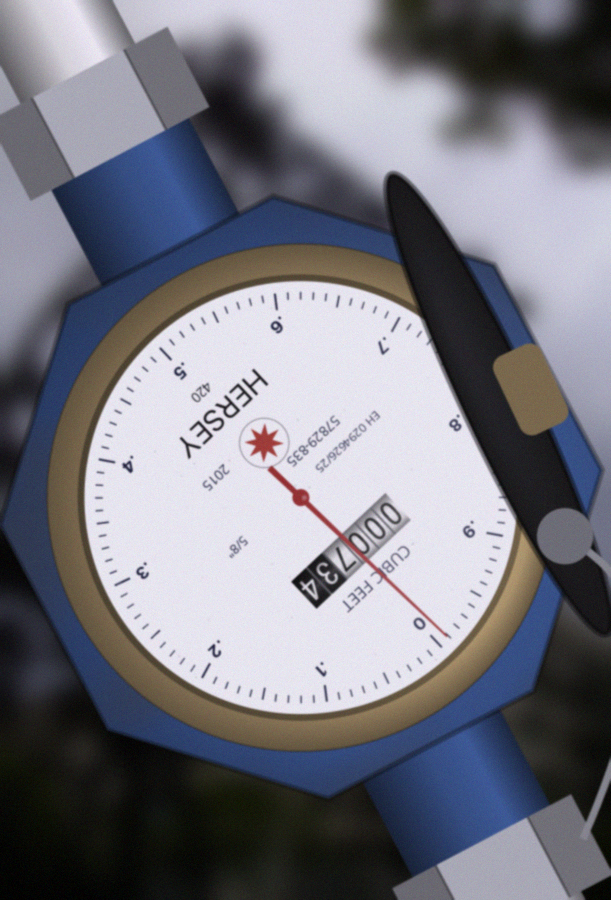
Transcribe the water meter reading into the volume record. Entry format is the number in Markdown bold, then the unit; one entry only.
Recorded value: **733.99** ft³
